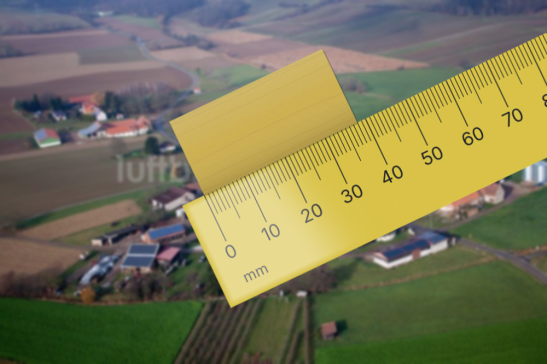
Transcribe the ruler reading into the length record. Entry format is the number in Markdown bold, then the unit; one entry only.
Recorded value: **38** mm
